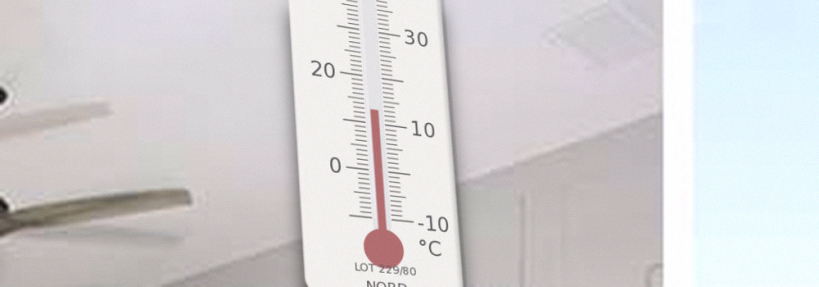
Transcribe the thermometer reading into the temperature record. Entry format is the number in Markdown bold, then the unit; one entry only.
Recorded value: **13** °C
